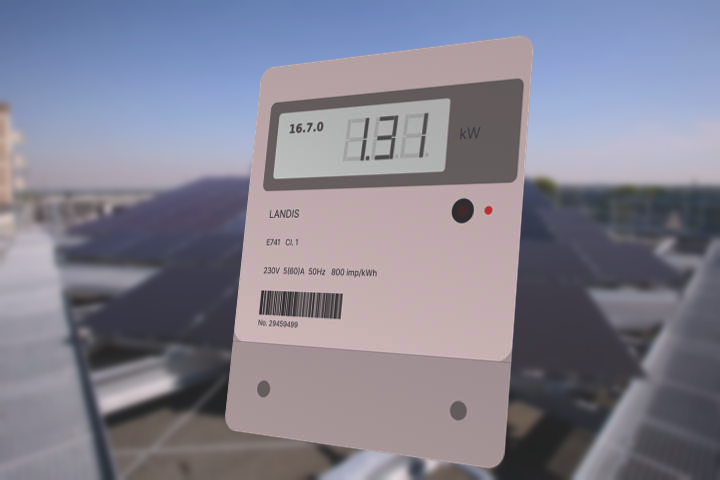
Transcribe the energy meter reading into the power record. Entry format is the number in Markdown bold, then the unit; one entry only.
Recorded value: **1.31** kW
